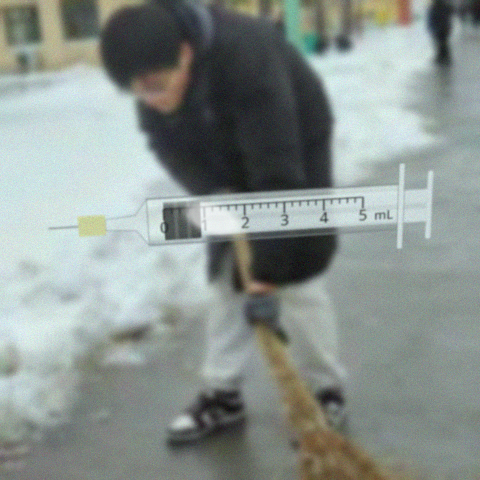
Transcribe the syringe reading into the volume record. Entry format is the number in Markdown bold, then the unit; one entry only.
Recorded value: **0** mL
